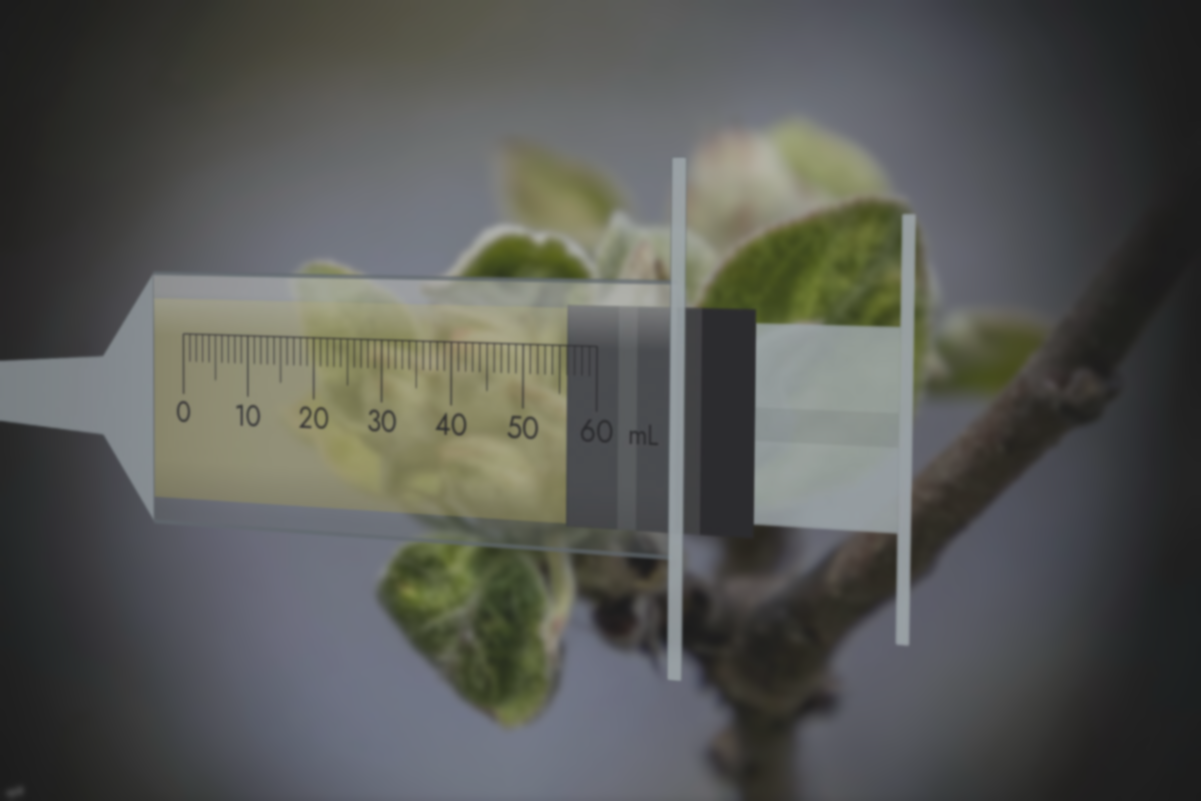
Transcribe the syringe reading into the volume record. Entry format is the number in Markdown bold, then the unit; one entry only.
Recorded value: **56** mL
